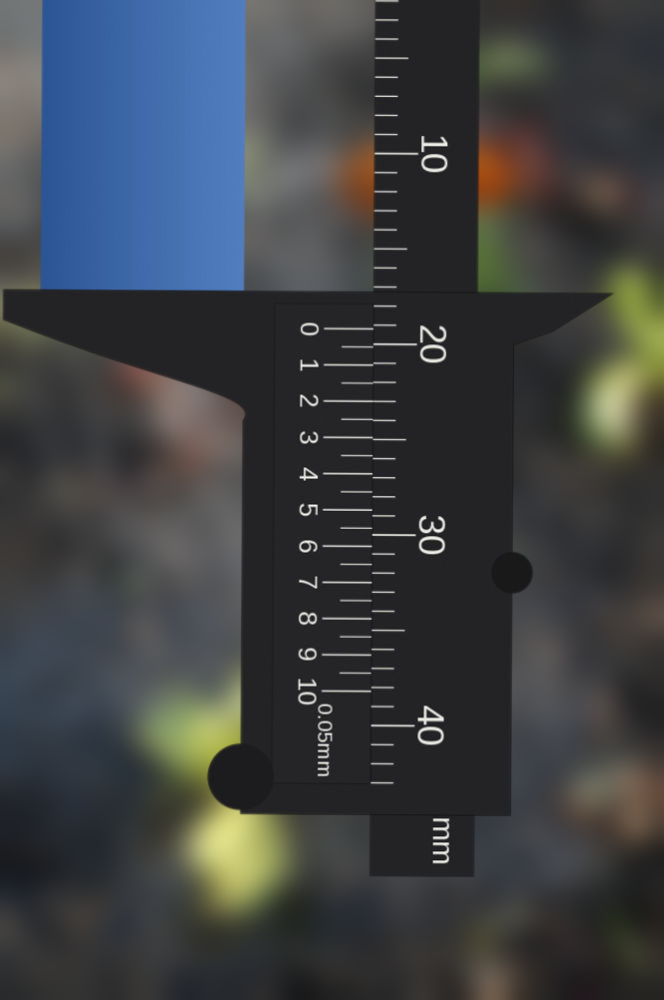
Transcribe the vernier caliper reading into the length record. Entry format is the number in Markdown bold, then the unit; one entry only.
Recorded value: **19.2** mm
